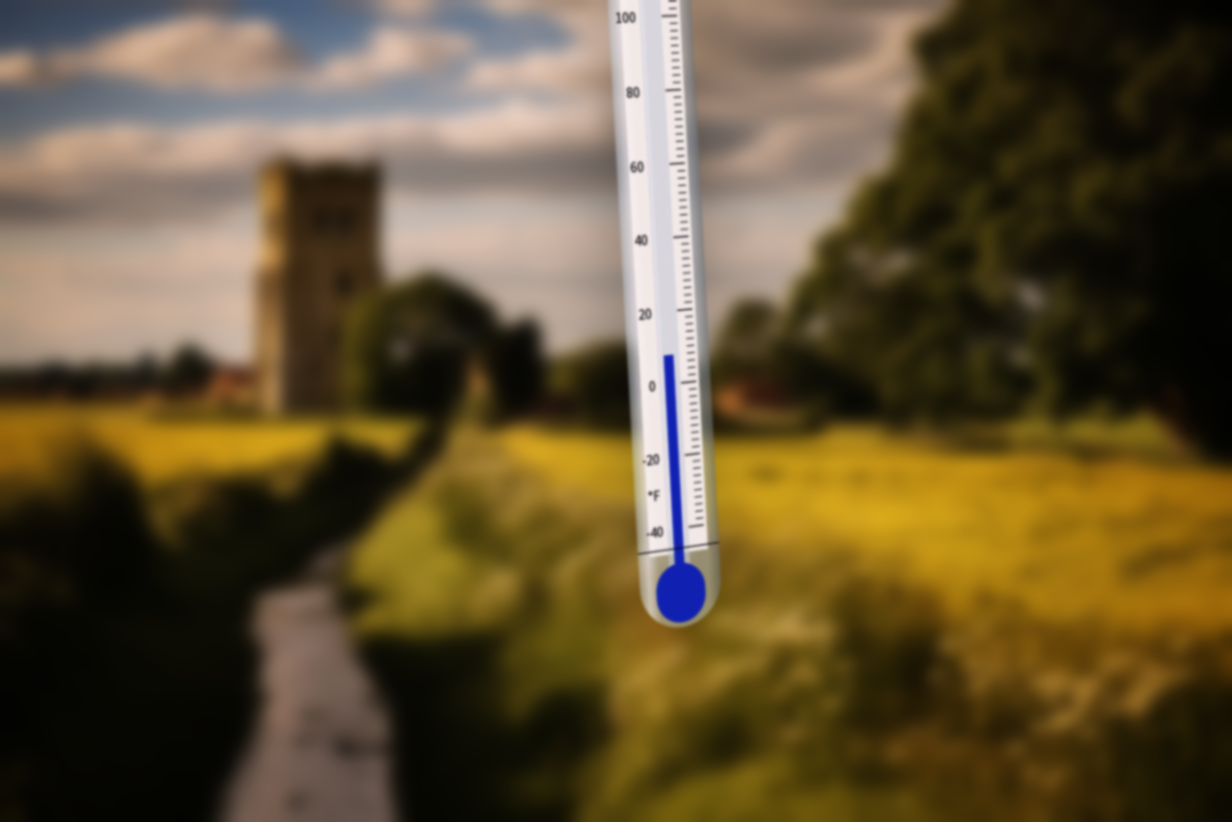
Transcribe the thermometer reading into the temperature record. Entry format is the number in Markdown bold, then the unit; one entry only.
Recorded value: **8** °F
